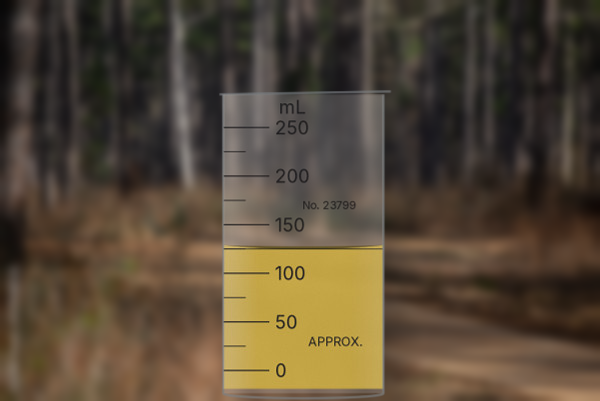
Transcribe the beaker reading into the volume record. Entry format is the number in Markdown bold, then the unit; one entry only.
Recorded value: **125** mL
